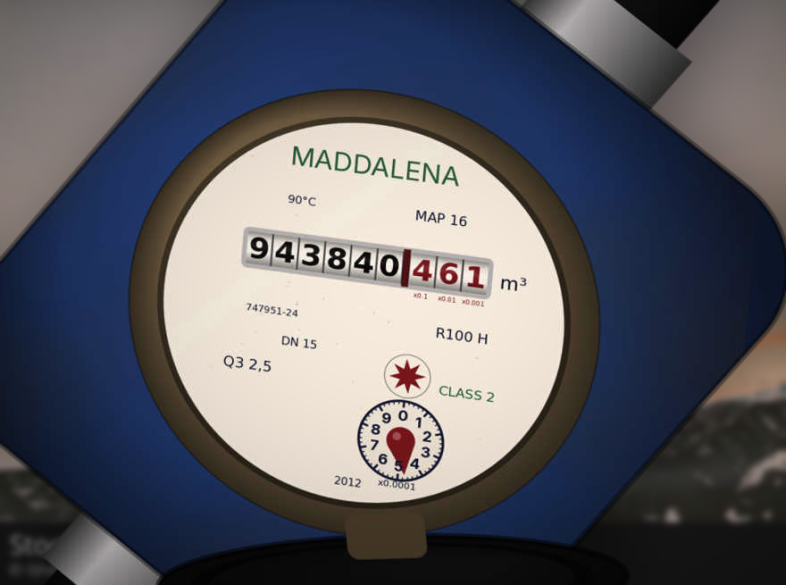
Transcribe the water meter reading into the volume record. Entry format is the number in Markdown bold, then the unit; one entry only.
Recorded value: **943840.4614** m³
